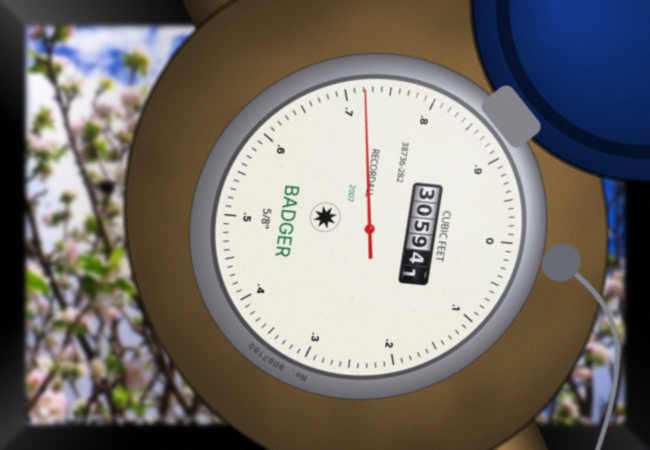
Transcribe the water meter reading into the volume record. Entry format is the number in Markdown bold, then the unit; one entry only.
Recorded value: **305940.72** ft³
